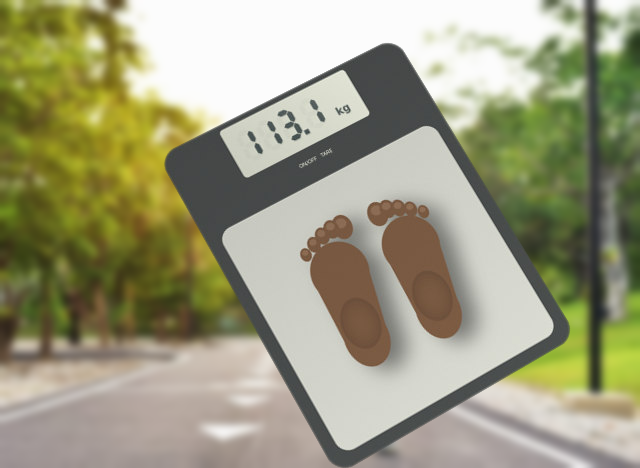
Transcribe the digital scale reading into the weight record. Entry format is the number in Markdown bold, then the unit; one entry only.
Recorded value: **113.1** kg
